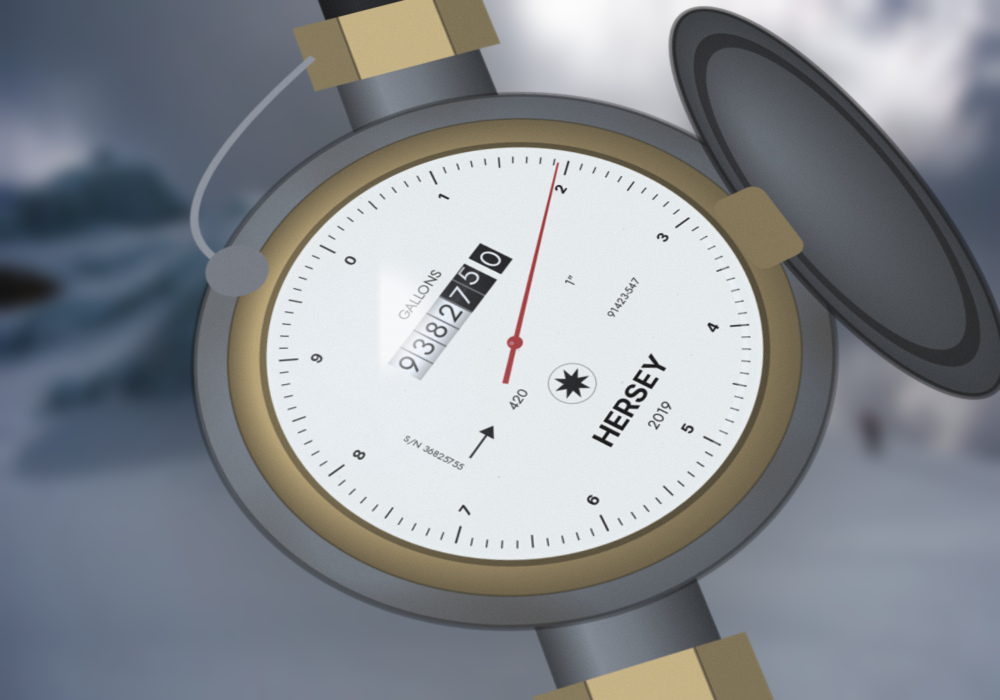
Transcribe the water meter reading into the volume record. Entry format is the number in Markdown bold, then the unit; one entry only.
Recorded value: **9382751.9** gal
